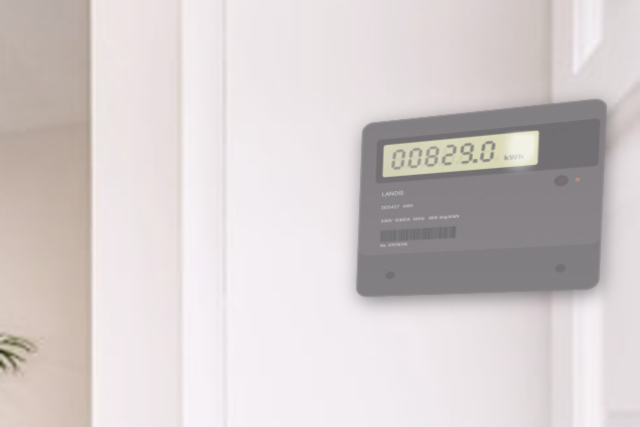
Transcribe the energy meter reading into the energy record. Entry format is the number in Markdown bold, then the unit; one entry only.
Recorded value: **829.0** kWh
